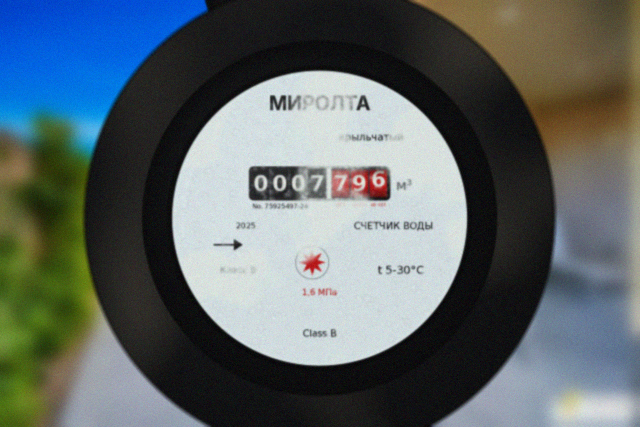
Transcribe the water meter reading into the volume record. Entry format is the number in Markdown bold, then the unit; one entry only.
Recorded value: **7.796** m³
